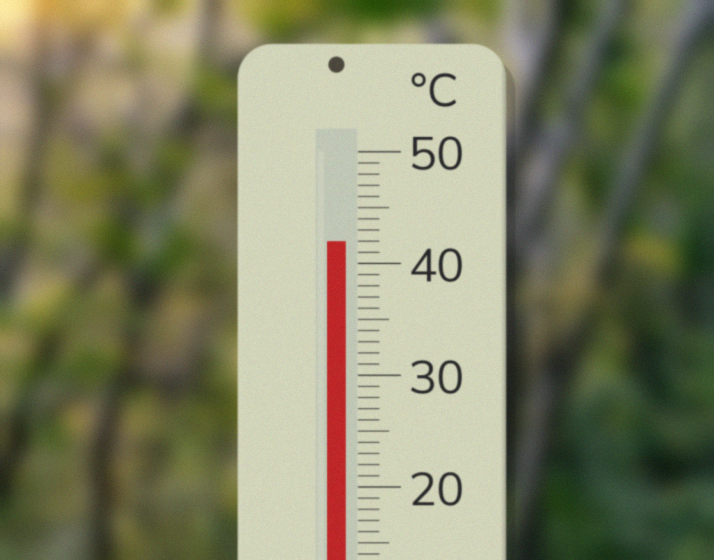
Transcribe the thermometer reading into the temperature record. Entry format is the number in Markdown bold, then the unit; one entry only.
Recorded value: **42** °C
